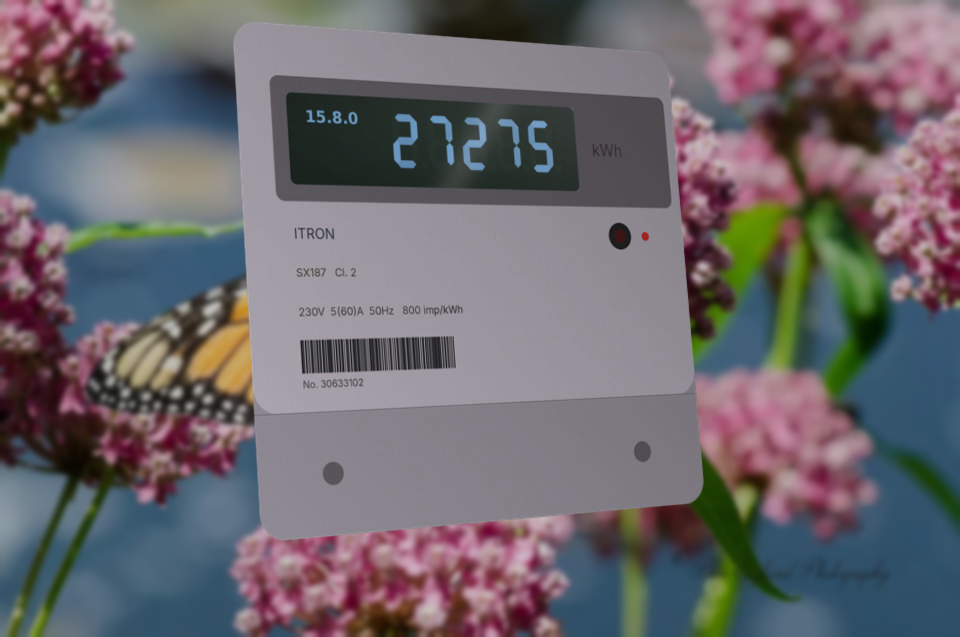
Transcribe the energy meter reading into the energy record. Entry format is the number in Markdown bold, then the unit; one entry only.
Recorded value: **27275** kWh
